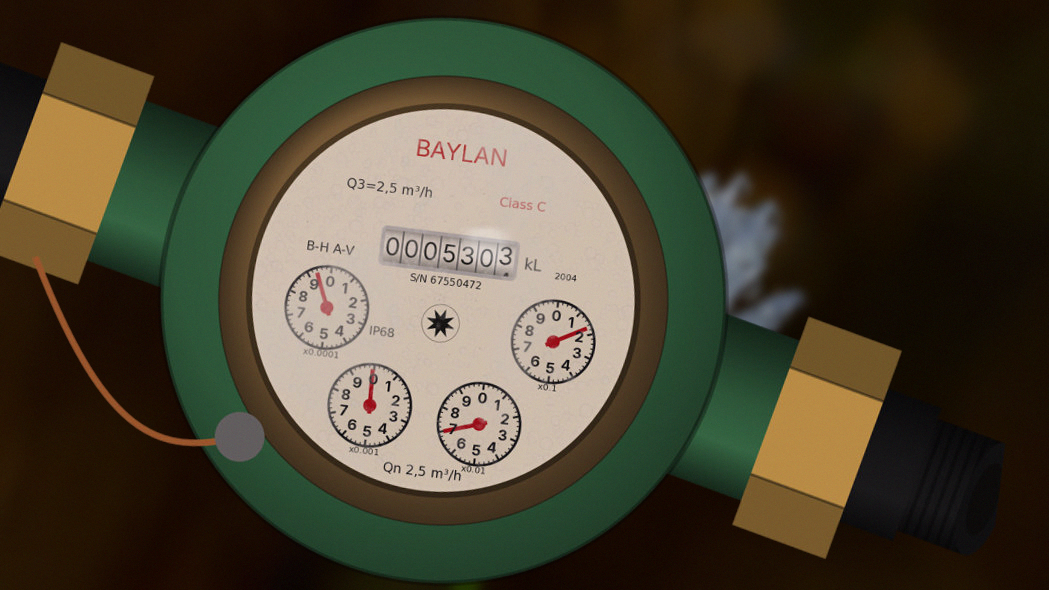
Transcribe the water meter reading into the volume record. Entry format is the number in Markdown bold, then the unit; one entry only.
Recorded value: **5303.1699** kL
